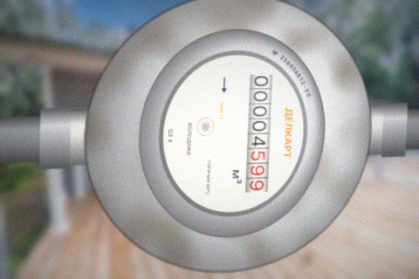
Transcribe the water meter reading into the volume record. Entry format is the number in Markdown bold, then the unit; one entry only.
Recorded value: **4.599** m³
